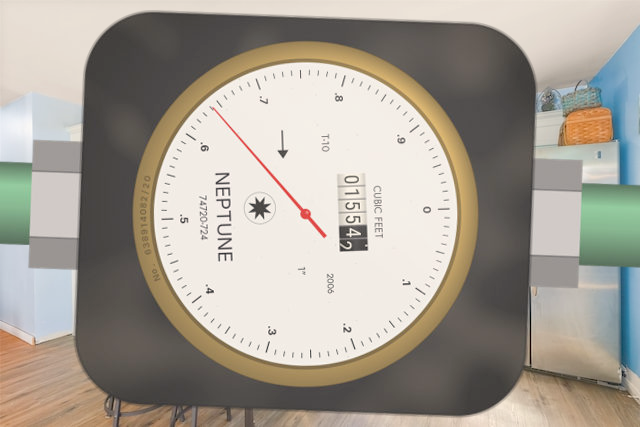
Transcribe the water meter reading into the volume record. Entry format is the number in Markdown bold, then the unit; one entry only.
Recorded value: **15541.64** ft³
